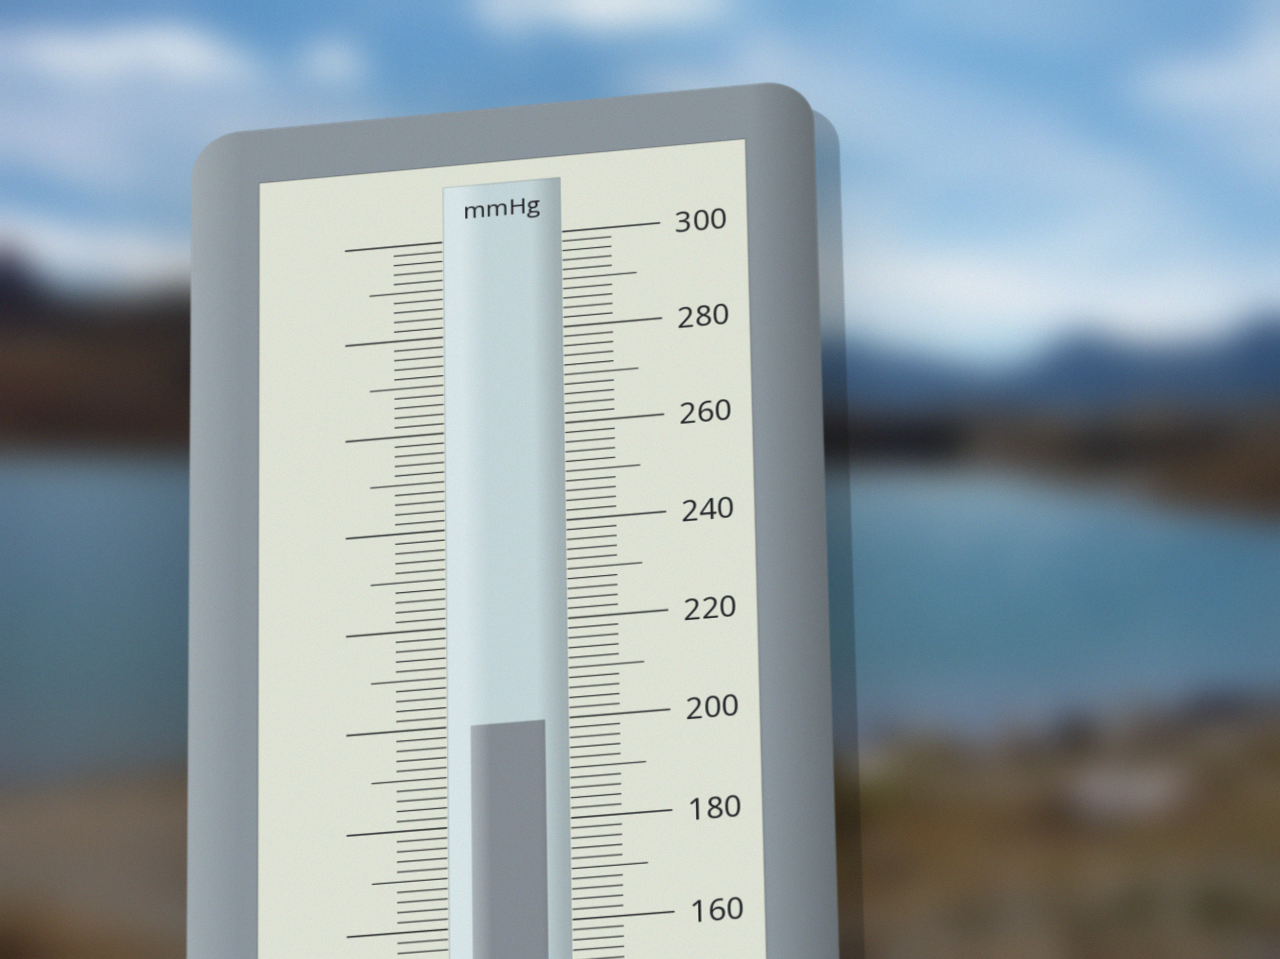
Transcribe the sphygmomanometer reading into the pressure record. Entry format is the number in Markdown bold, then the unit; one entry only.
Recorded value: **200** mmHg
